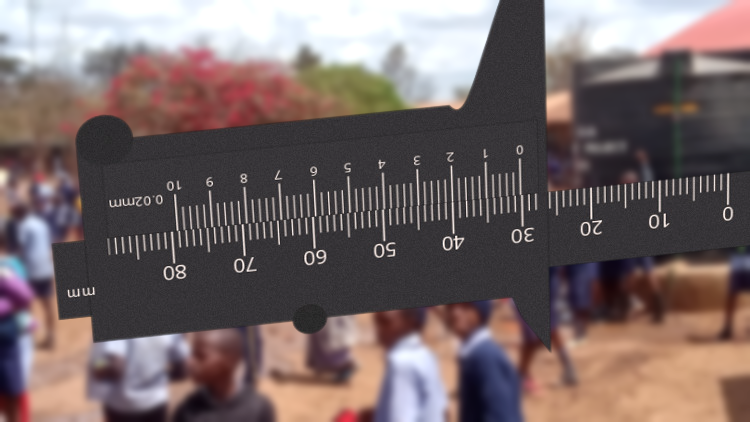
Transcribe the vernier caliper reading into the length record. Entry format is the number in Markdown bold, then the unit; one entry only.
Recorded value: **30.2** mm
